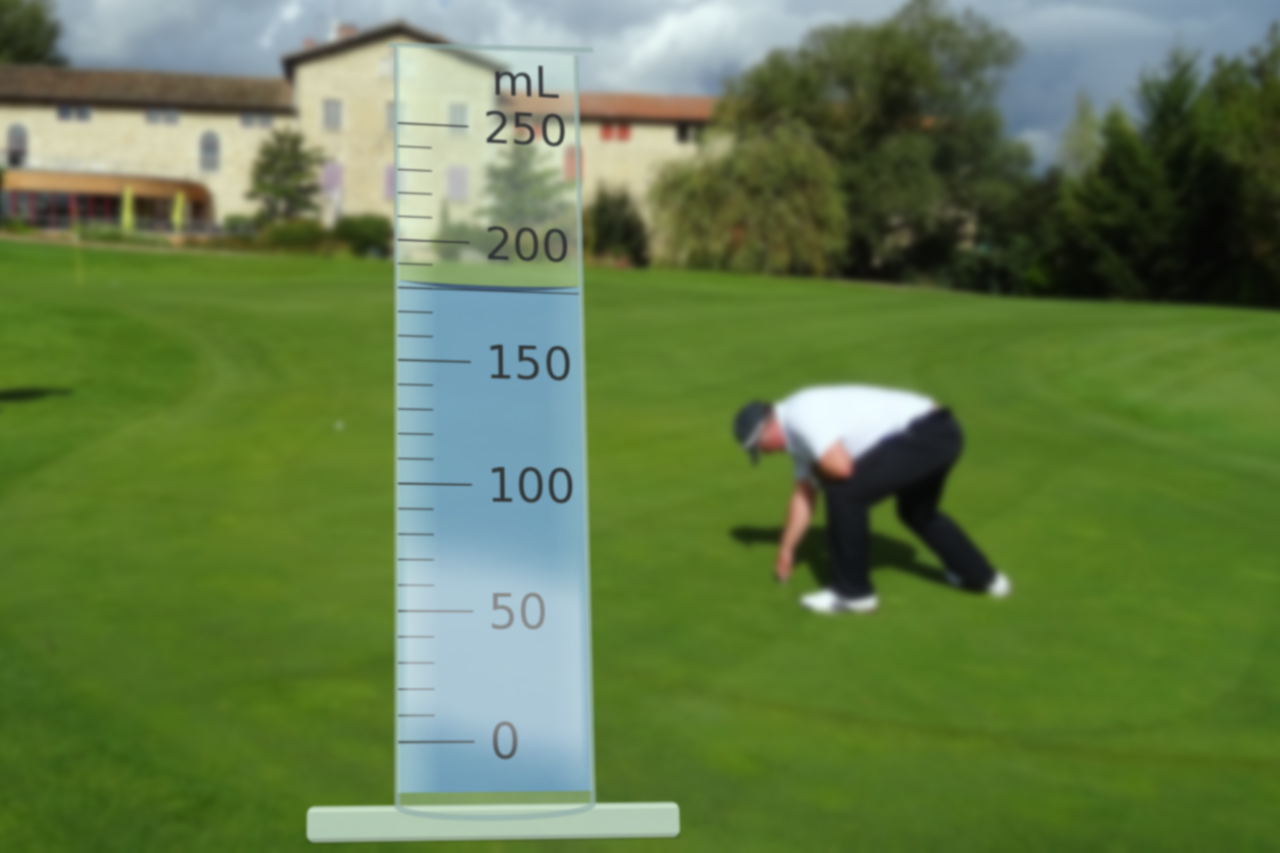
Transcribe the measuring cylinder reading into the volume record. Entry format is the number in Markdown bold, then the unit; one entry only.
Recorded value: **180** mL
